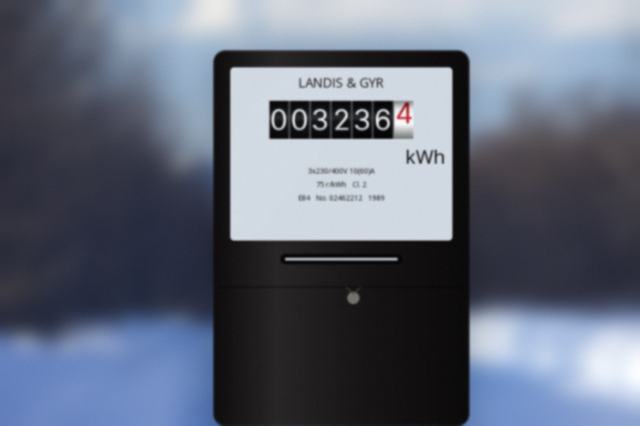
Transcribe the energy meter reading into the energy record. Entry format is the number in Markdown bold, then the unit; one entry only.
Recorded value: **3236.4** kWh
